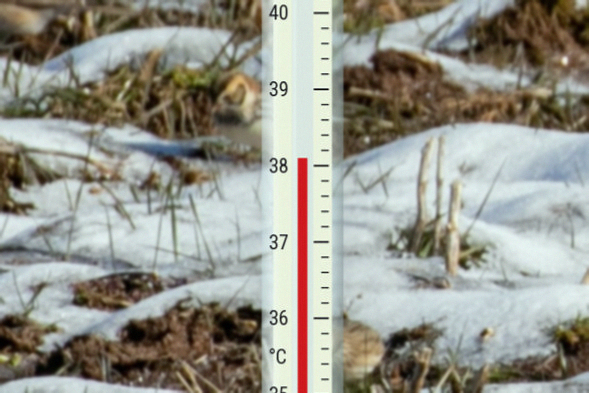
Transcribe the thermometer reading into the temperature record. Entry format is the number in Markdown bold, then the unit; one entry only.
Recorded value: **38.1** °C
